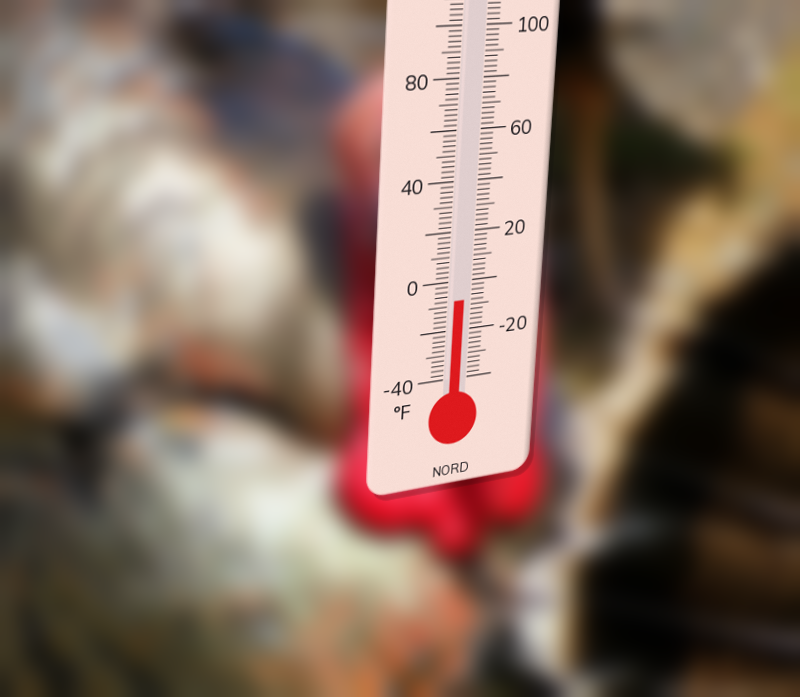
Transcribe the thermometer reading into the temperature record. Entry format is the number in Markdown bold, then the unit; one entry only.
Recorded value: **-8** °F
